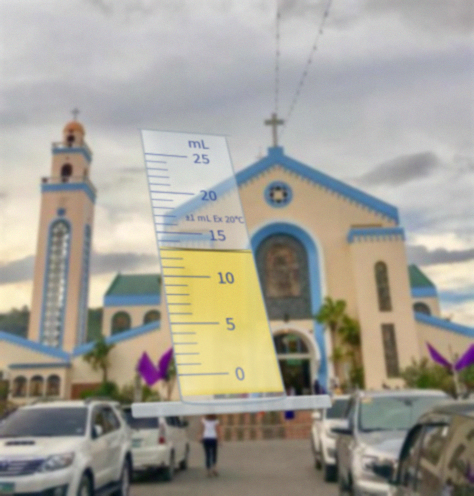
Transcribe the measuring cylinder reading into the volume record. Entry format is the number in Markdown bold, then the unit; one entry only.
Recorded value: **13** mL
